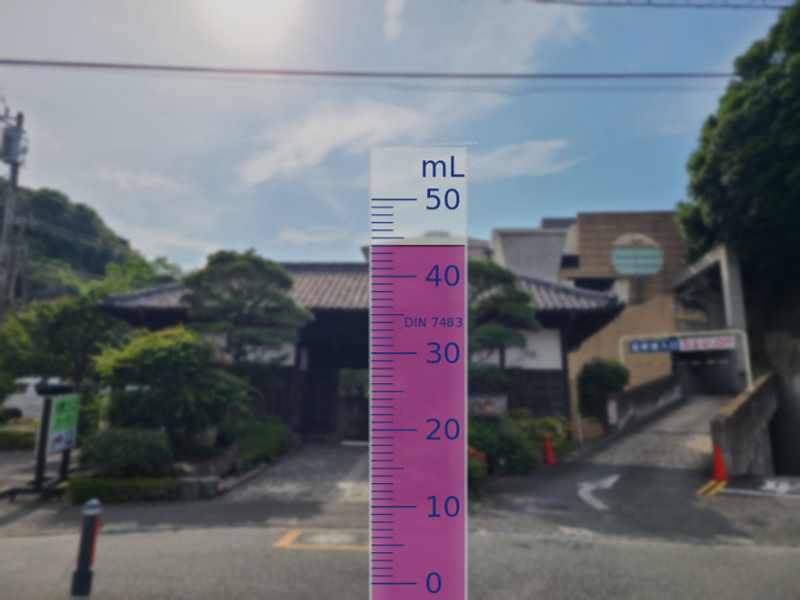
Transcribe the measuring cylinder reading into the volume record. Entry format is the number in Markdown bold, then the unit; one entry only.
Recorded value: **44** mL
